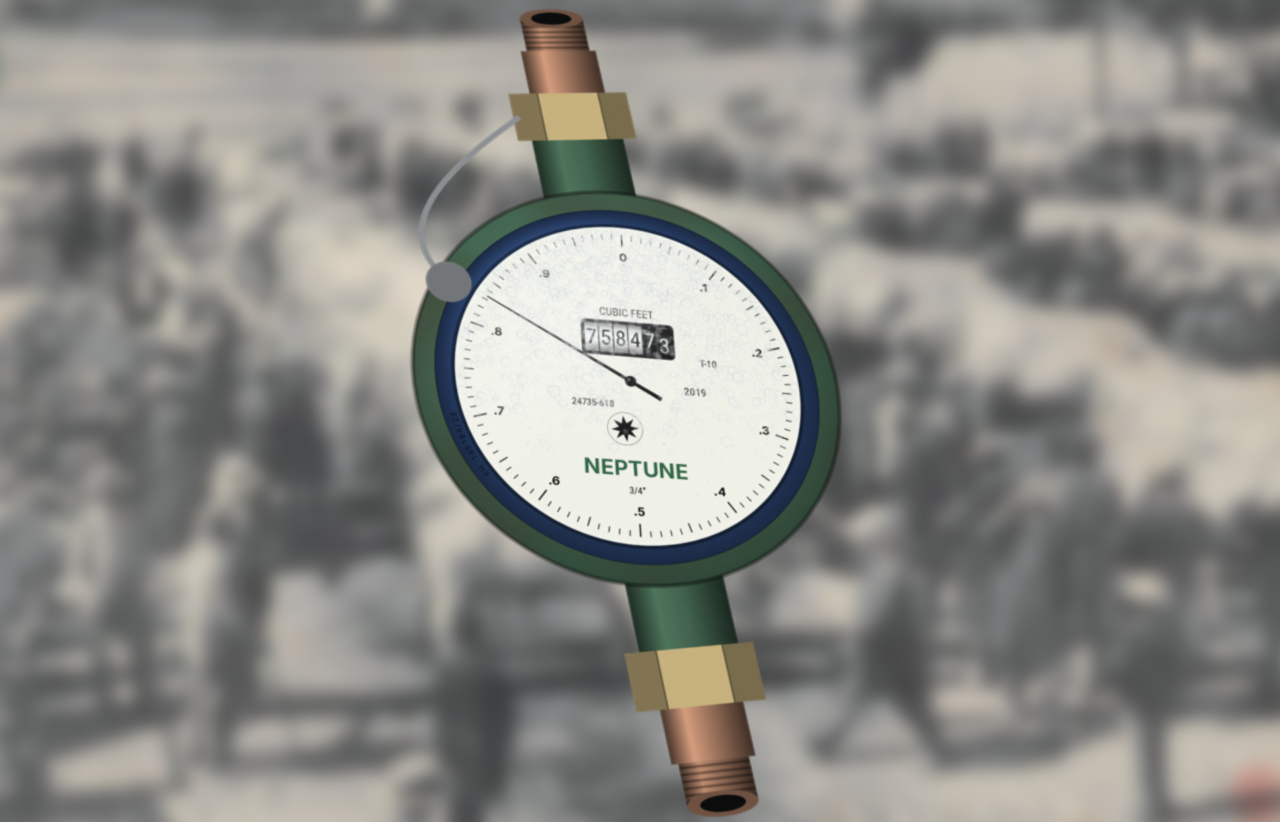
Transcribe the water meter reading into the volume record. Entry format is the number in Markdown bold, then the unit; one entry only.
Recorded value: **758472.83** ft³
